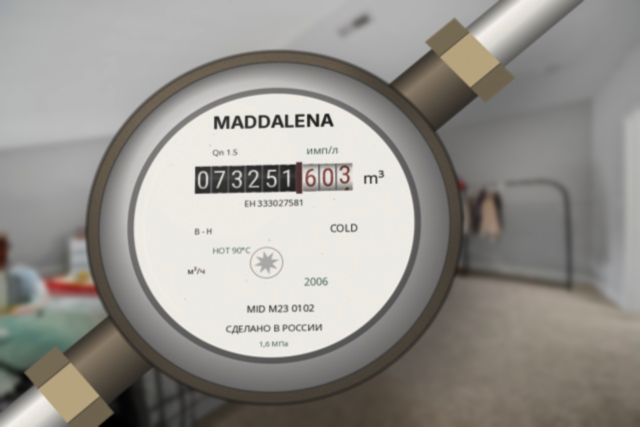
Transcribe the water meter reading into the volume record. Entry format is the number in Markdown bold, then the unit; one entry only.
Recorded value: **73251.603** m³
